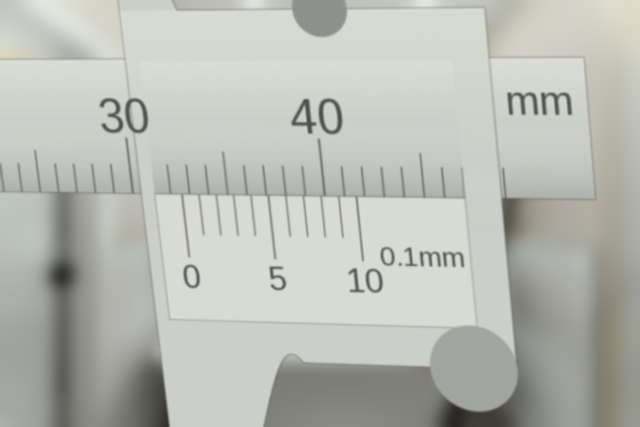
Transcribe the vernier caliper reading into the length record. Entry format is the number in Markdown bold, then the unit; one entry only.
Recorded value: **32.6** mm
